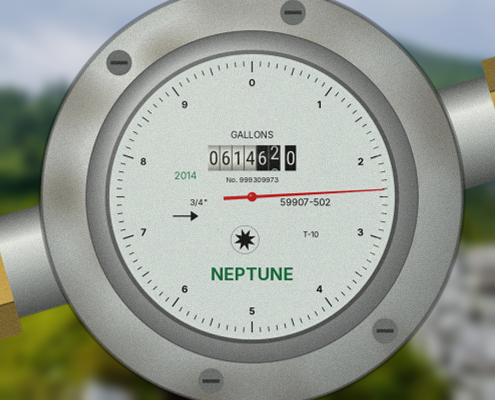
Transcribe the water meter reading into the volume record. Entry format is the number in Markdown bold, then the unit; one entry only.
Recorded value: **614622.4** gal
